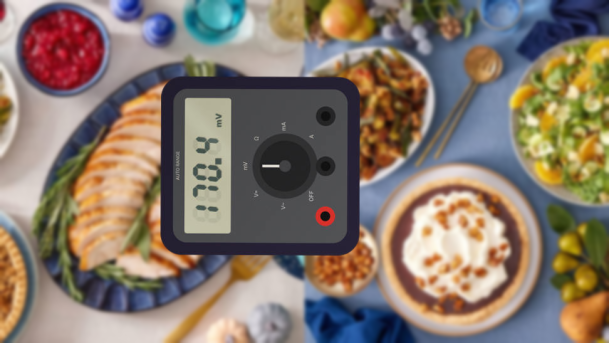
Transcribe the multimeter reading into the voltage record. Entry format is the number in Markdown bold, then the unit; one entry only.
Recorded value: **170.4** mV
